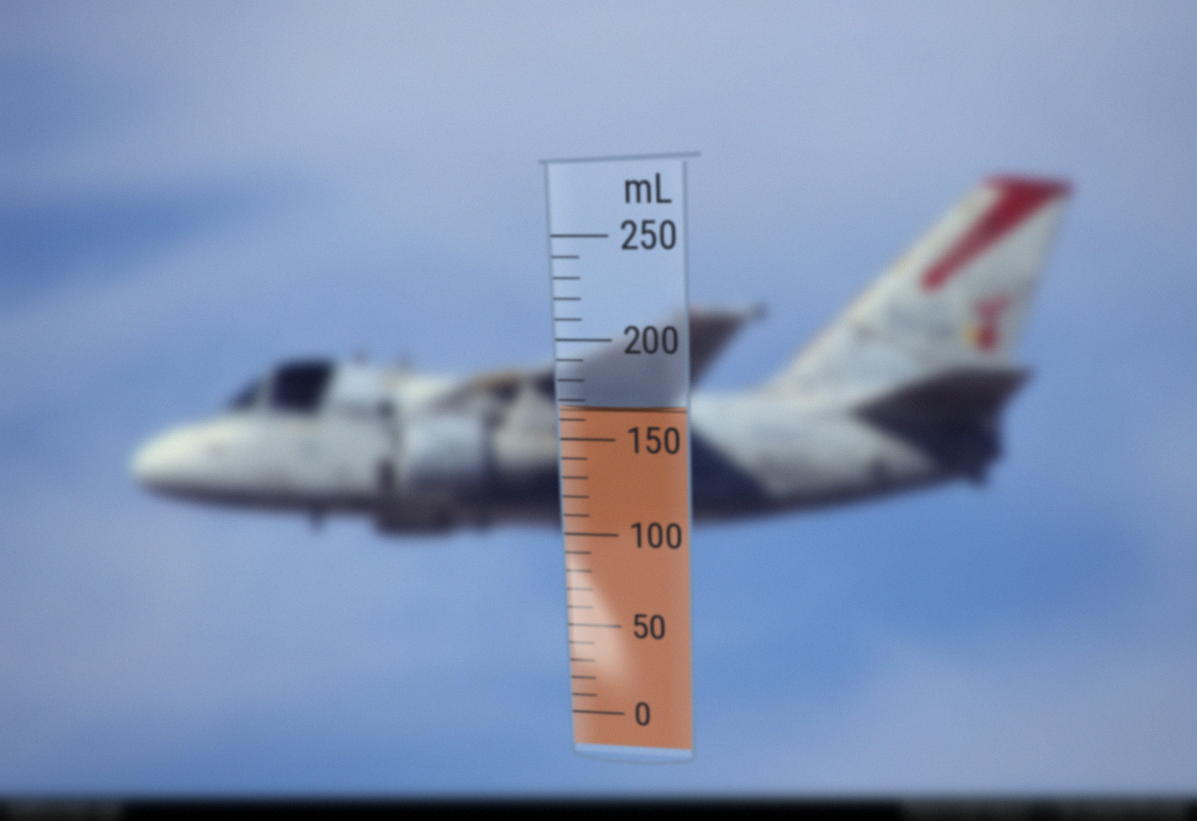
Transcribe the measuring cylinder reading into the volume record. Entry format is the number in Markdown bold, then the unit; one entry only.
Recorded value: **165** mL
